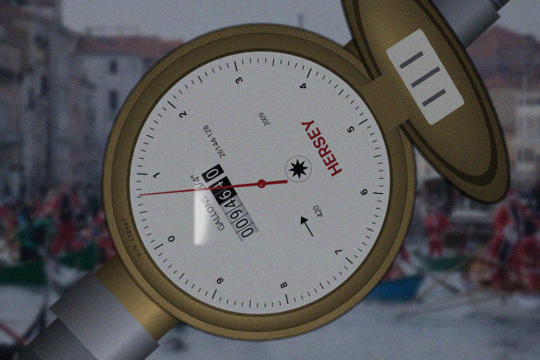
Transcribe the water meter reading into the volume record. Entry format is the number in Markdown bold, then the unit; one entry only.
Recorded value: **94640.7** gal
